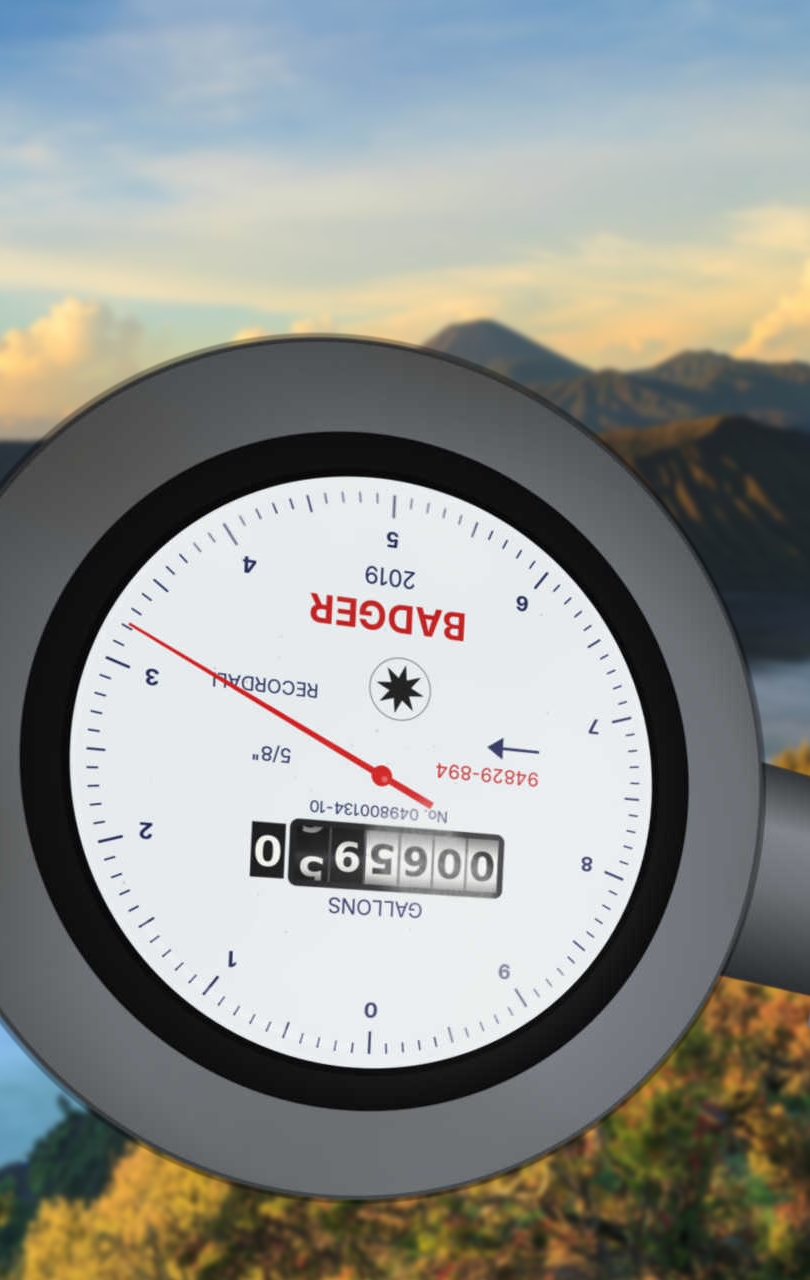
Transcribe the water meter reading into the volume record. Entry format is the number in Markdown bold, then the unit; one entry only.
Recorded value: **65953.2** gal
